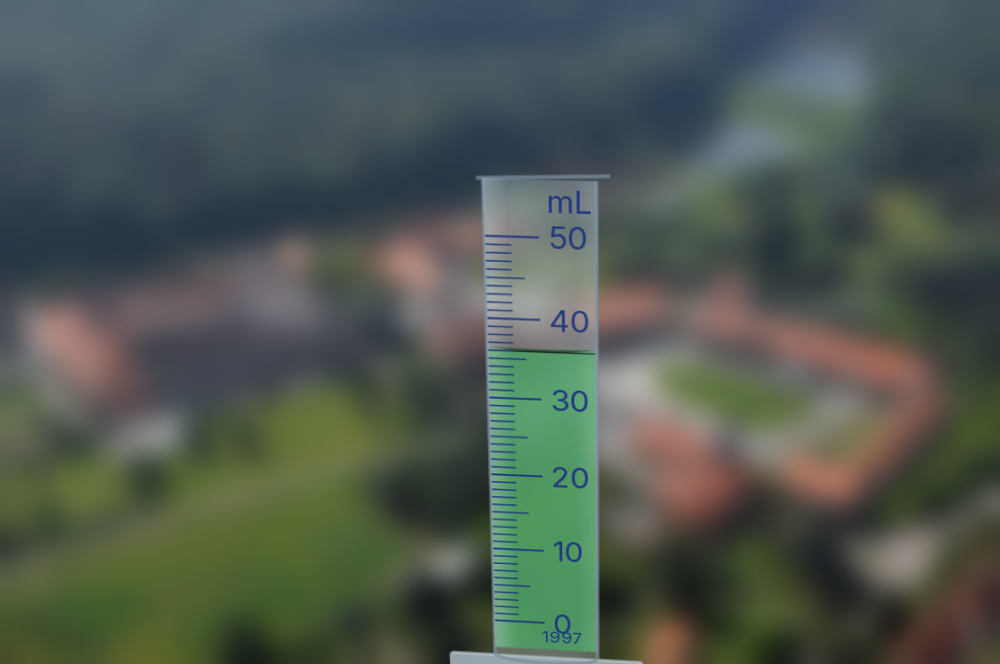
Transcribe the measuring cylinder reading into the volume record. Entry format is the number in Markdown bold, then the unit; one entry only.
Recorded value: **36** mL
